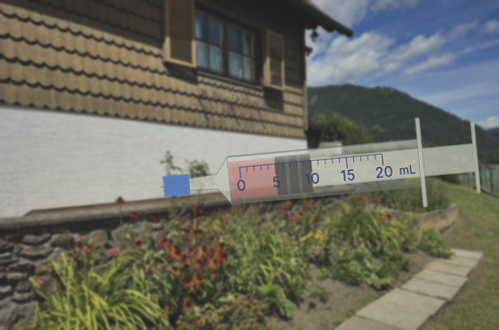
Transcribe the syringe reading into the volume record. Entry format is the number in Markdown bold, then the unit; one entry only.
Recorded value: **5** mL
